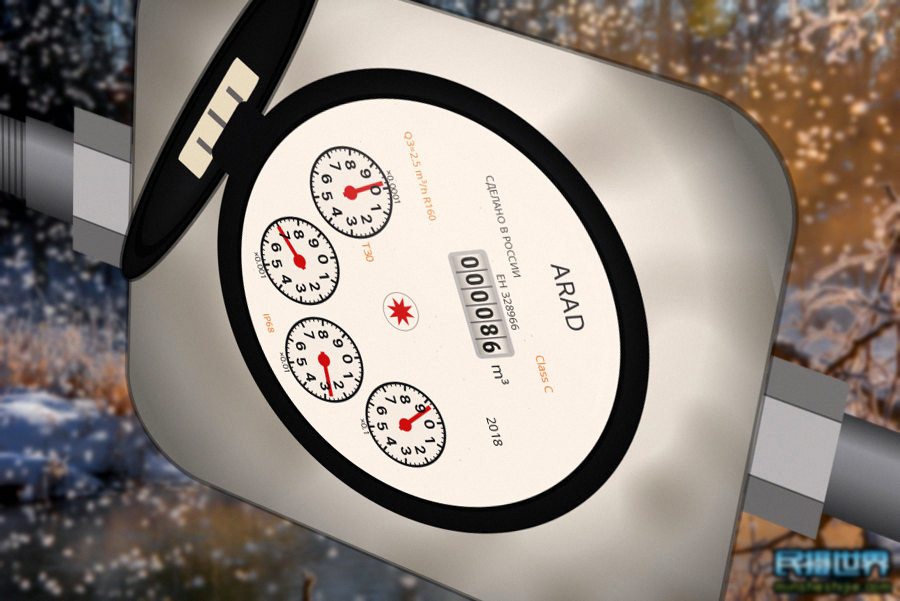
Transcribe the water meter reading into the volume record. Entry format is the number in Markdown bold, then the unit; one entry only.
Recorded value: **85.9269** m³
